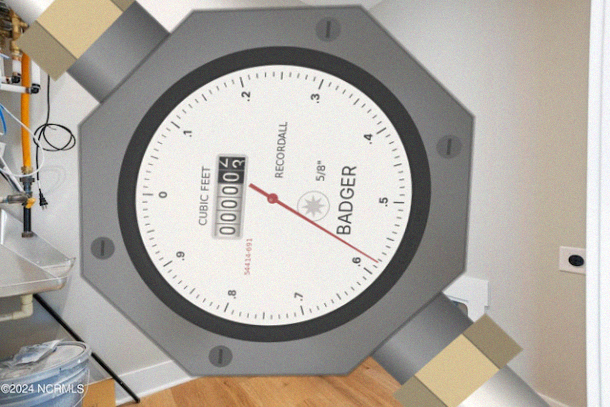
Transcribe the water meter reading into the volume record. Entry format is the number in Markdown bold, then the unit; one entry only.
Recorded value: **2.58** ft³
